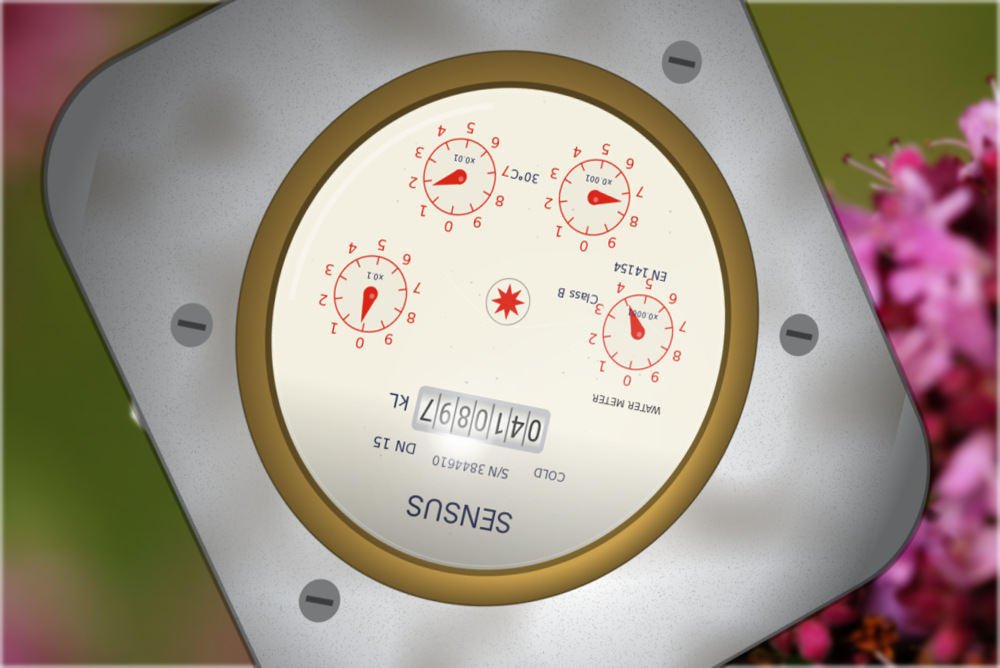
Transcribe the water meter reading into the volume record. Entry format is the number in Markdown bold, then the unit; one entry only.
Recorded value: **410897.0174** kL
